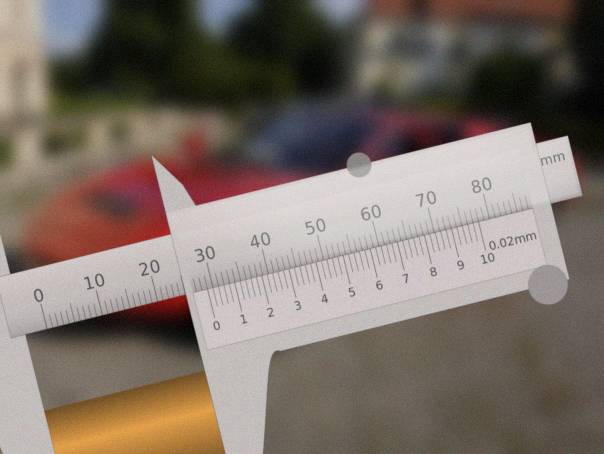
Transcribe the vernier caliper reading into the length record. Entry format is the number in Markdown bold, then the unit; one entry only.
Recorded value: **29.0** mm
